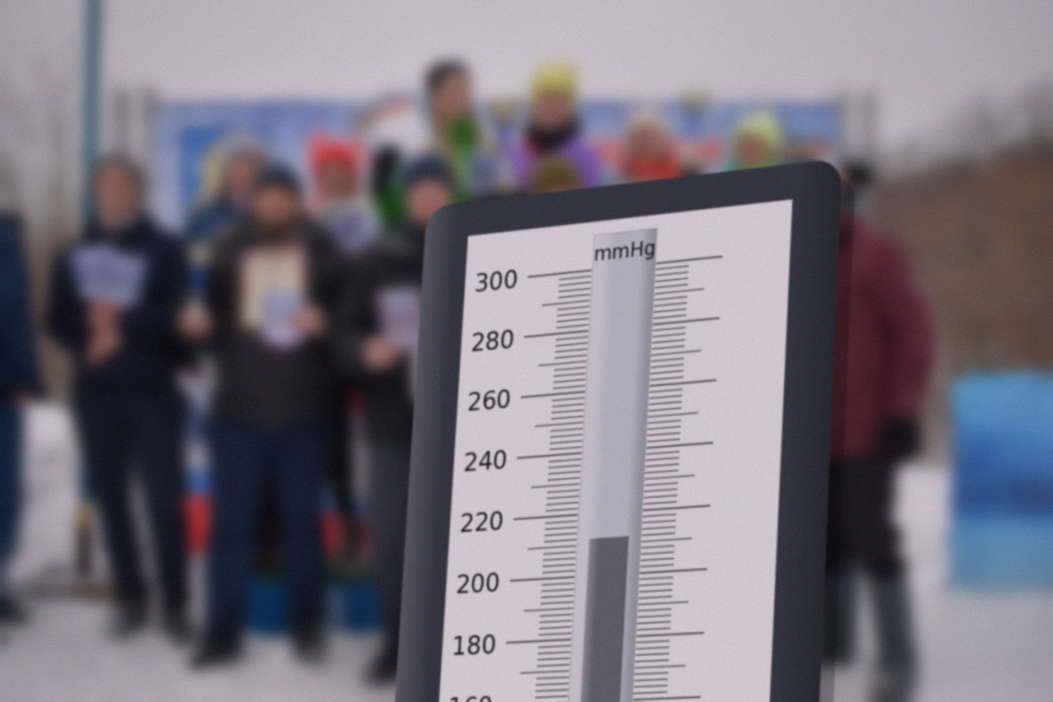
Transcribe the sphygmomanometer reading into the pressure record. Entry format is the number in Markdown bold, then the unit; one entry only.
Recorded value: **212** mmHg
